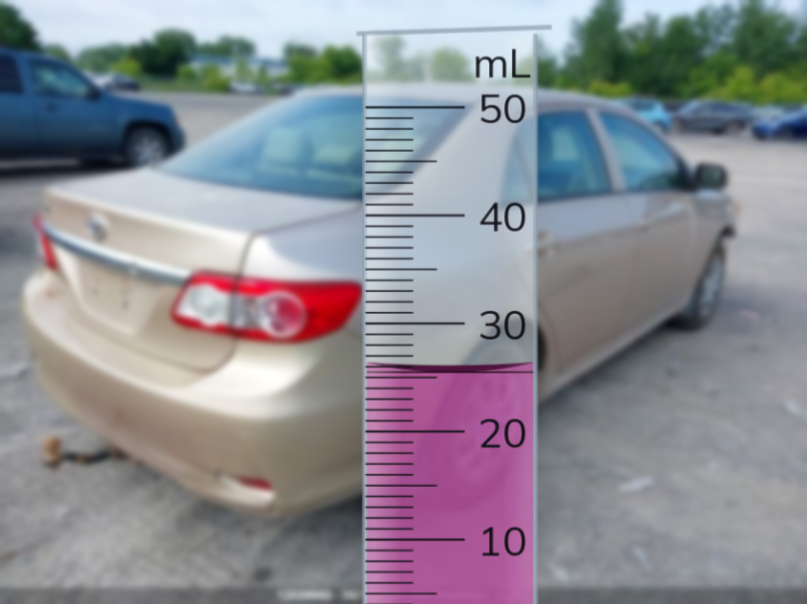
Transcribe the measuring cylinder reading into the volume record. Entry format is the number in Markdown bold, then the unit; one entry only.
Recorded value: **25.5** mL
